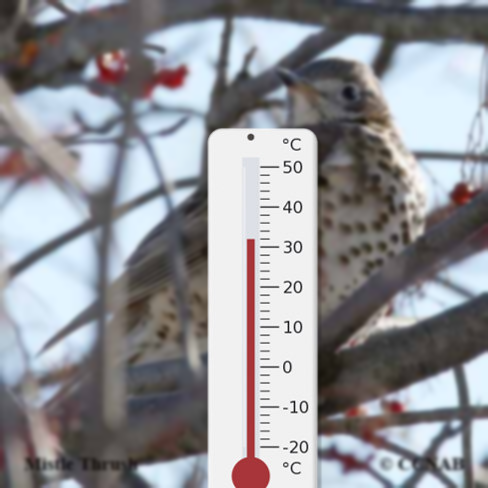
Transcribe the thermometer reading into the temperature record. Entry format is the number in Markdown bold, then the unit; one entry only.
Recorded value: **32** °C
